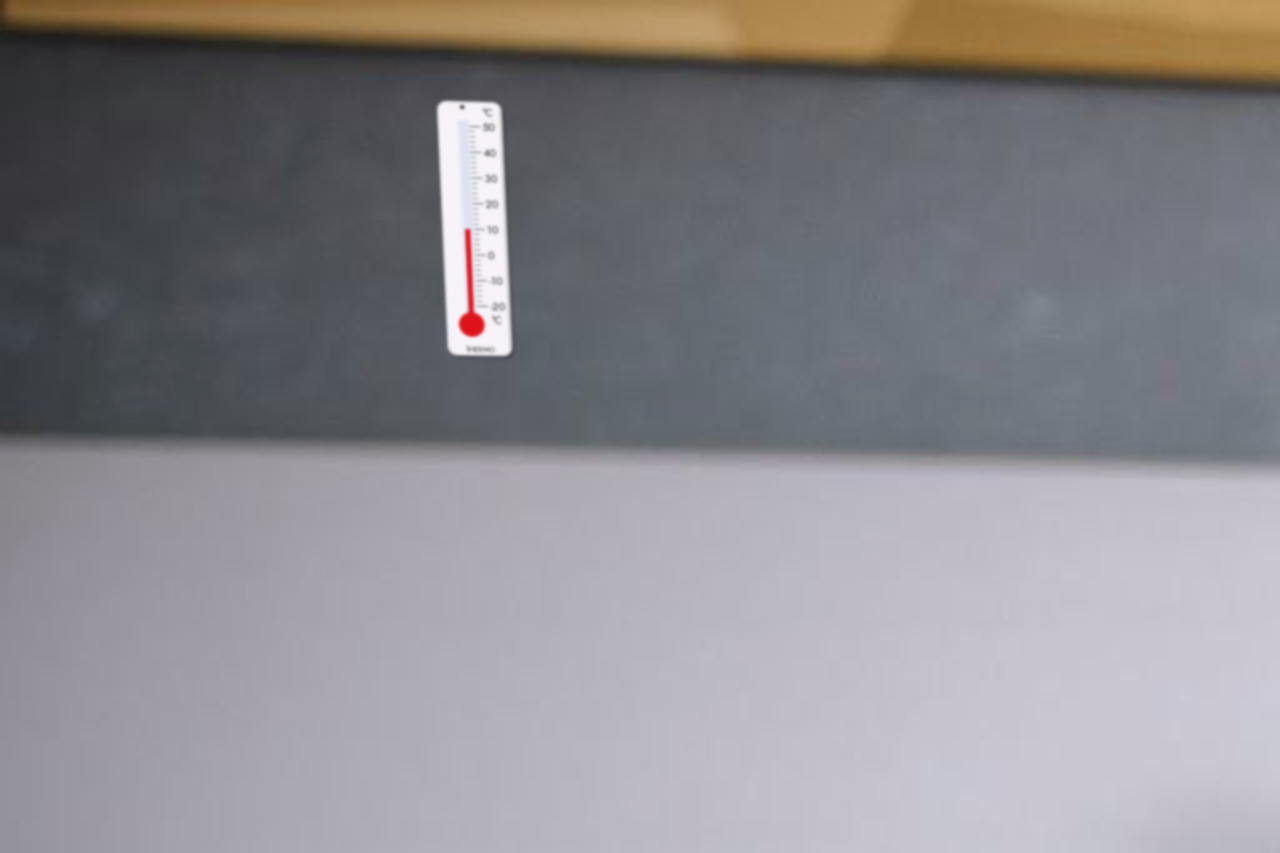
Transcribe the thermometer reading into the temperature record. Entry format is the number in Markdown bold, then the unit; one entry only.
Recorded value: **10** °C
